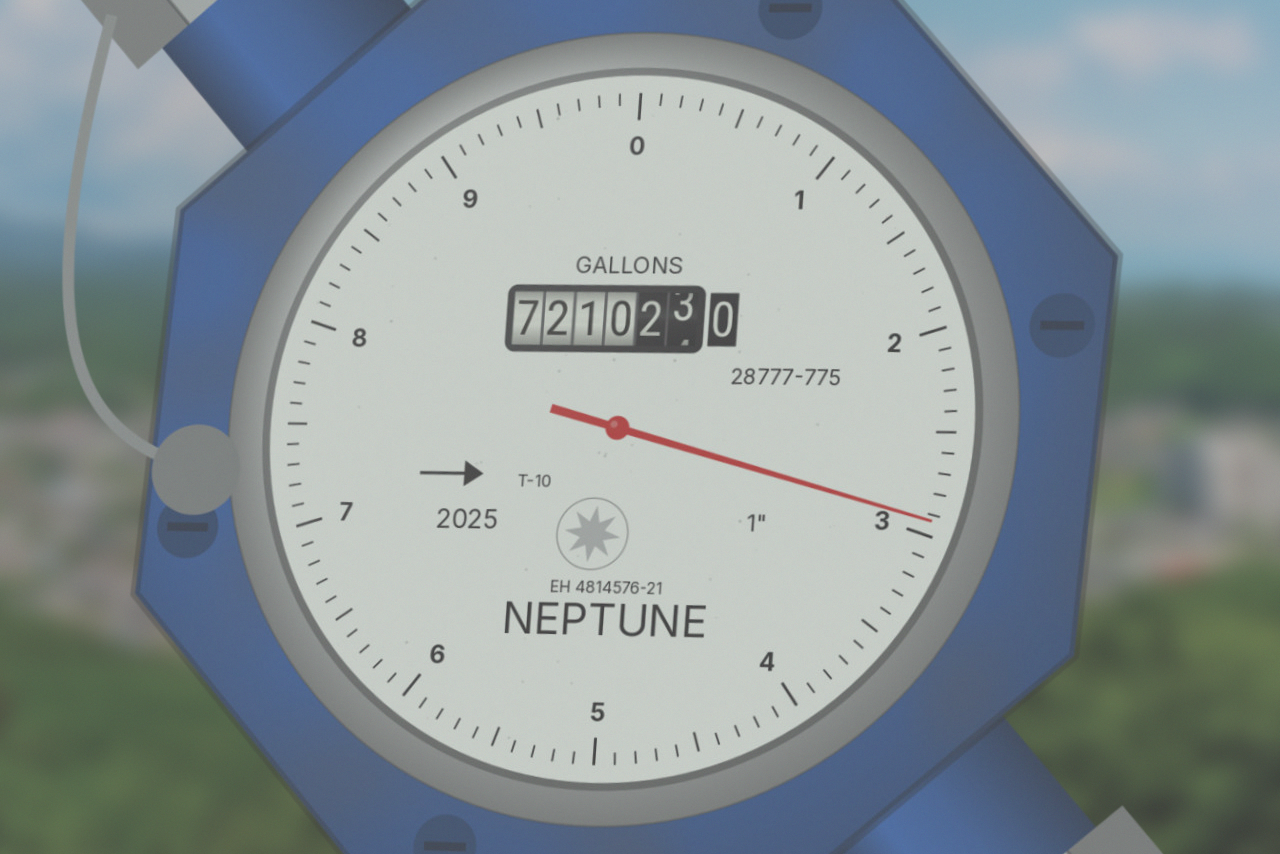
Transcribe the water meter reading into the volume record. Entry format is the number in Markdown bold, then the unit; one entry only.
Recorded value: **7210232.9** gal
